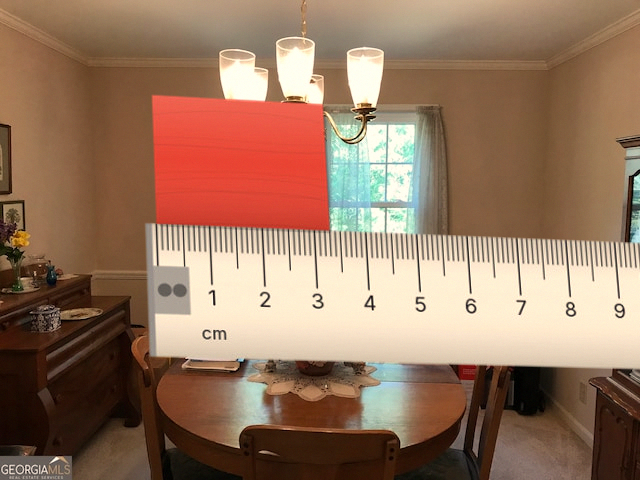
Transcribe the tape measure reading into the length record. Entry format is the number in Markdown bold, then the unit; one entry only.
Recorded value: **3.3** cm
